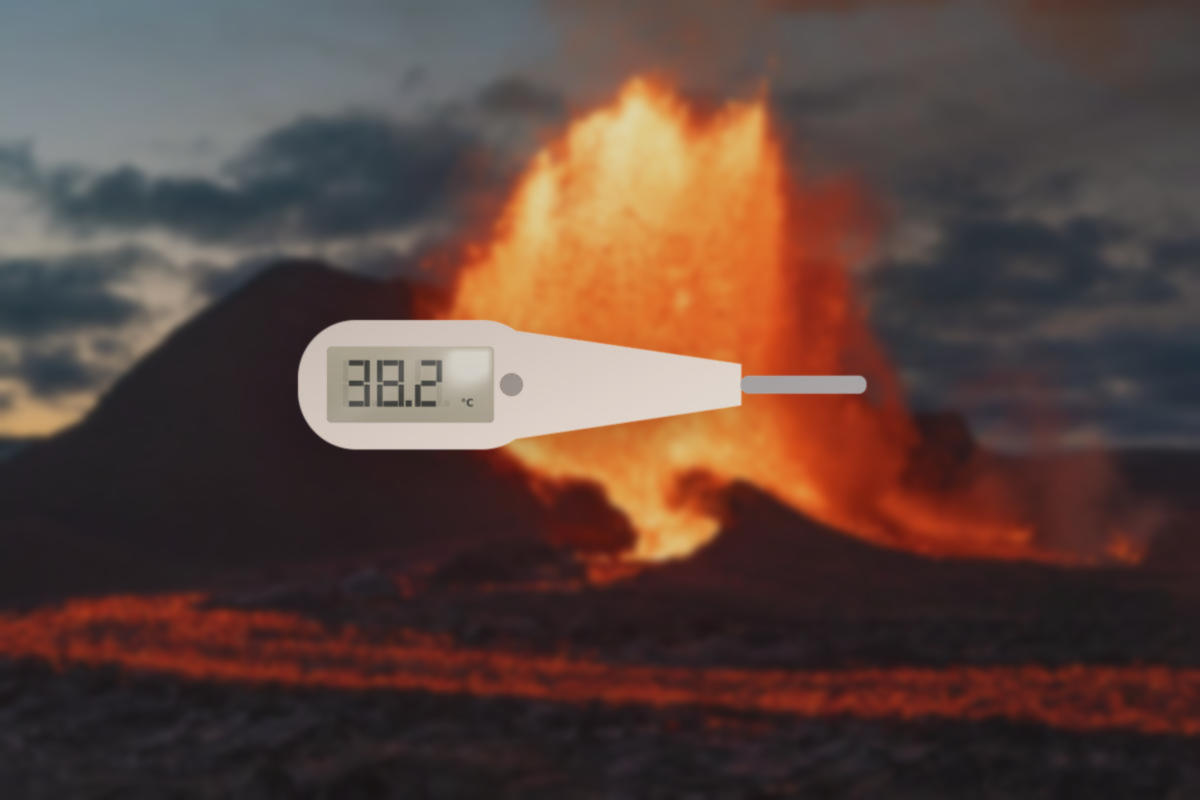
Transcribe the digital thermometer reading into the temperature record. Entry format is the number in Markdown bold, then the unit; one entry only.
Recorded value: **38.2** °C
